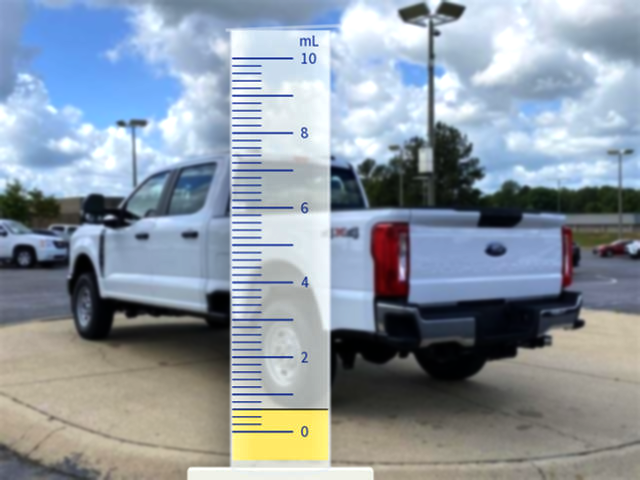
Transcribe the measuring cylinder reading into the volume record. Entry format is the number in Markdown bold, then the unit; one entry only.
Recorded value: **0.6** mL
